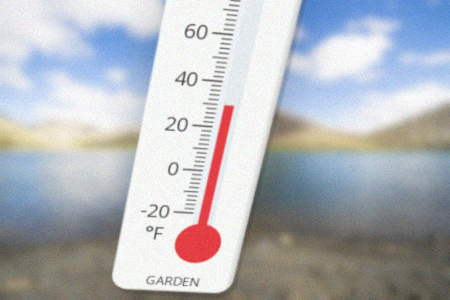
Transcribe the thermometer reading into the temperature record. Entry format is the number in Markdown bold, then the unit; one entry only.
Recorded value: **30** °F
